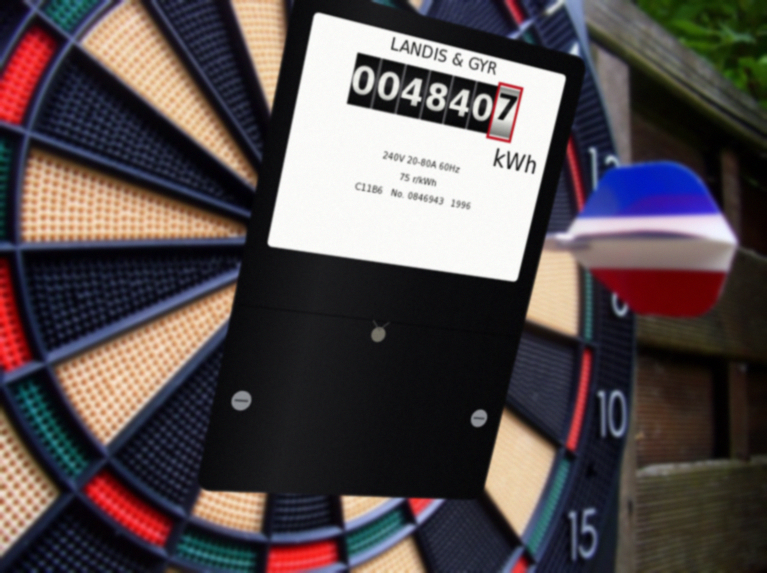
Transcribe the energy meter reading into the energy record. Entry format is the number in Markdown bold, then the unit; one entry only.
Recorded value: **4840.7** kWh
